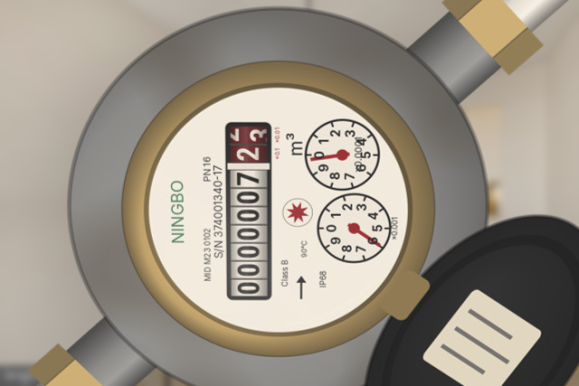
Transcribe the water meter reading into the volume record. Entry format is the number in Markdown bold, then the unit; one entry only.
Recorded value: **7.2259** m³
